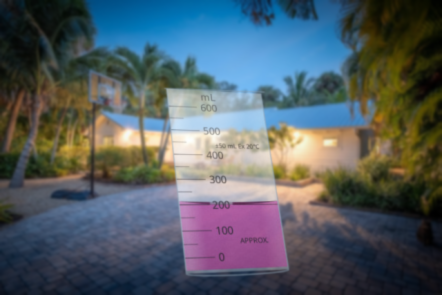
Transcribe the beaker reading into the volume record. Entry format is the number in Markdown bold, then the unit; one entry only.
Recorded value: **200** mL
